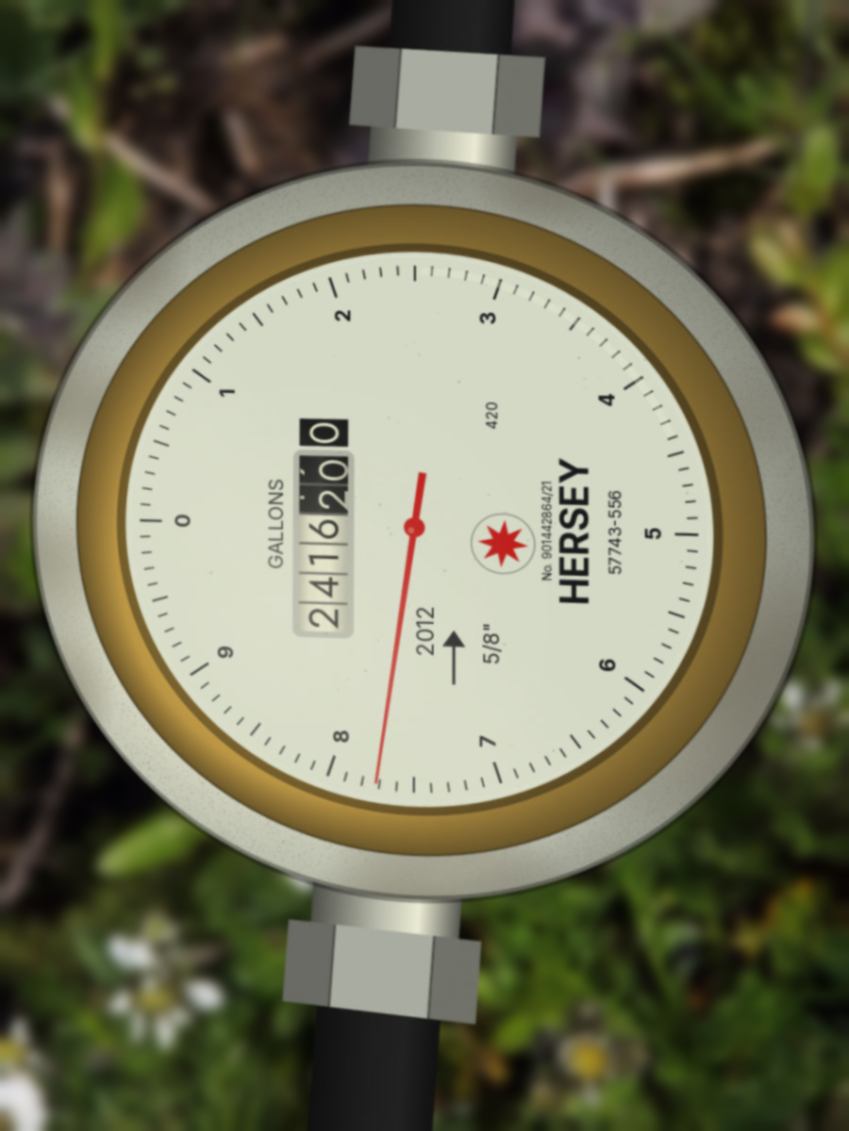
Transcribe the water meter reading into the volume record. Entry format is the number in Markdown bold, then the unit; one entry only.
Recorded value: **2416197.7** gal
